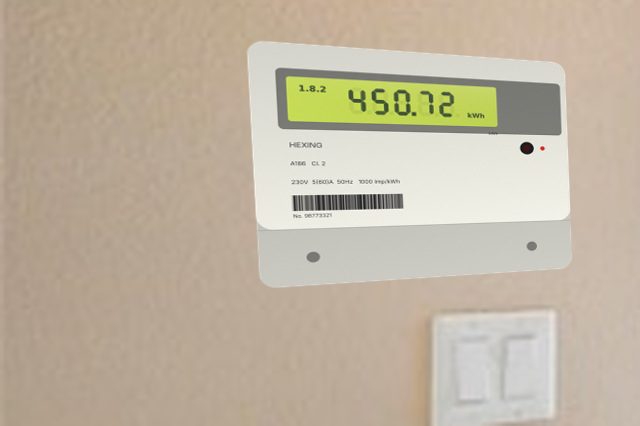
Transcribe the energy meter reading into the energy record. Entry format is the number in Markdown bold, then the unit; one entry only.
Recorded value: **450.72** kWh
